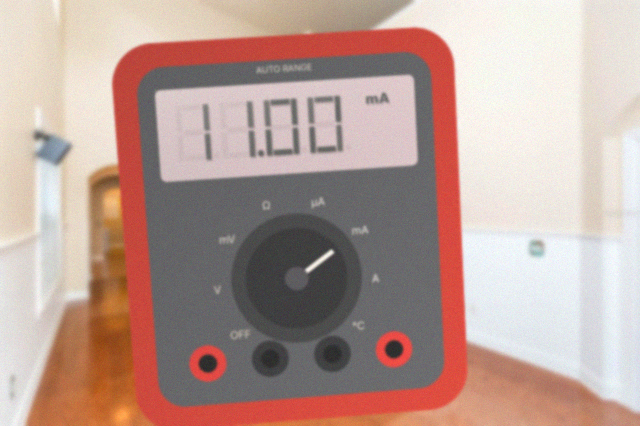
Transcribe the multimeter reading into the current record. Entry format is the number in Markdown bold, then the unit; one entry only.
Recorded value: **11.00** mA
